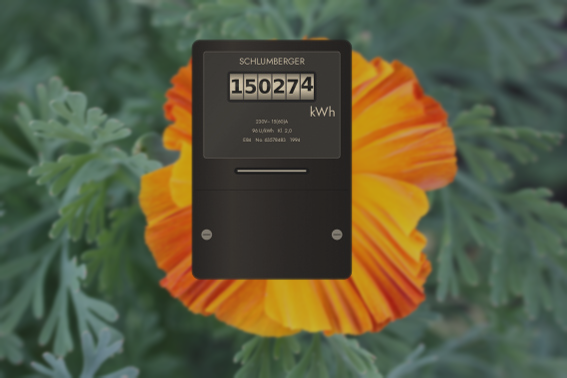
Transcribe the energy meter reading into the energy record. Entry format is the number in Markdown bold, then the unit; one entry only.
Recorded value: **150274** kWh
